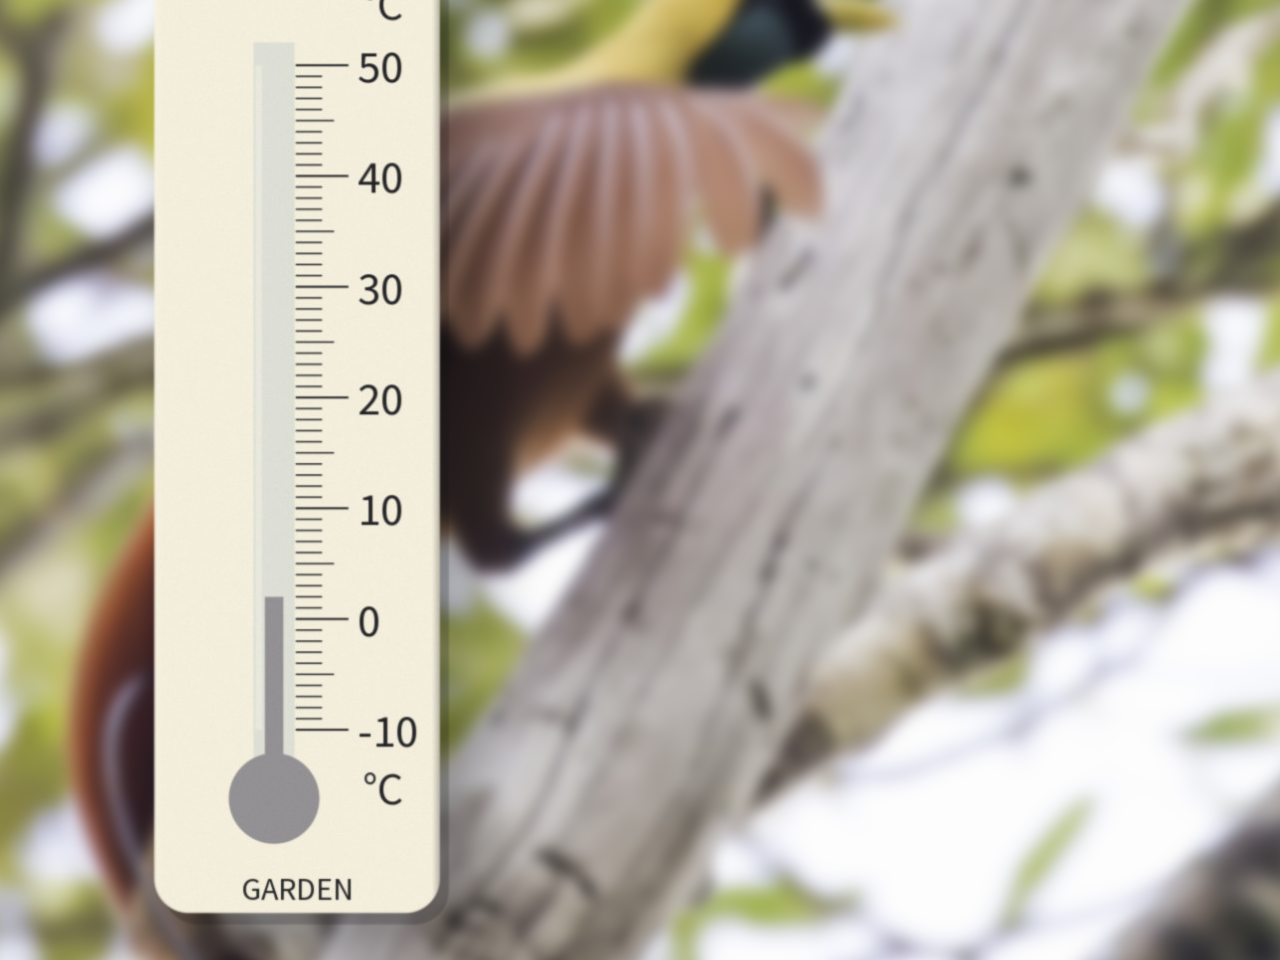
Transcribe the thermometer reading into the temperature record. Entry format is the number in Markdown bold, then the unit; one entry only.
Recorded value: **2** °C
